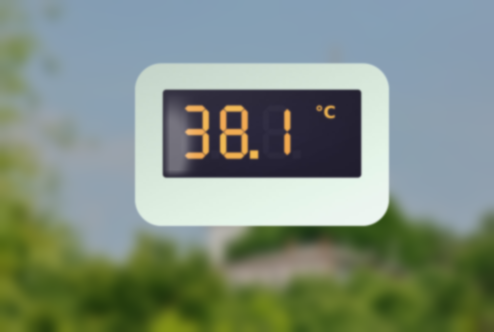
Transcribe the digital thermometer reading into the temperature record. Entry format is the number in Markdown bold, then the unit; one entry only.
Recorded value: **38.1** °C
